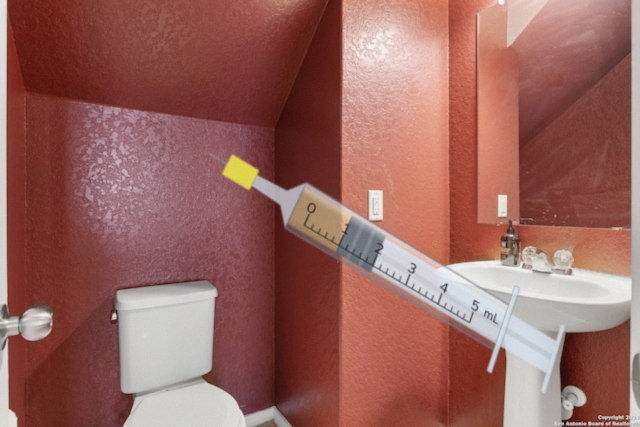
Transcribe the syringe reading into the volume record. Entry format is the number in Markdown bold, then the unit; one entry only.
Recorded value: **1** mL
